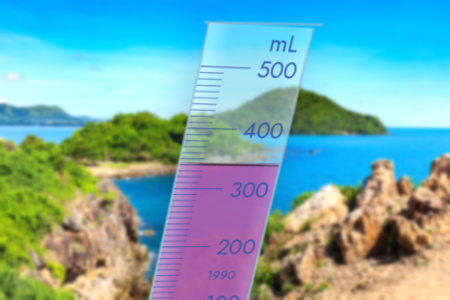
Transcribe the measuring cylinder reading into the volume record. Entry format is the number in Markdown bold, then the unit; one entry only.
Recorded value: **340** mL
